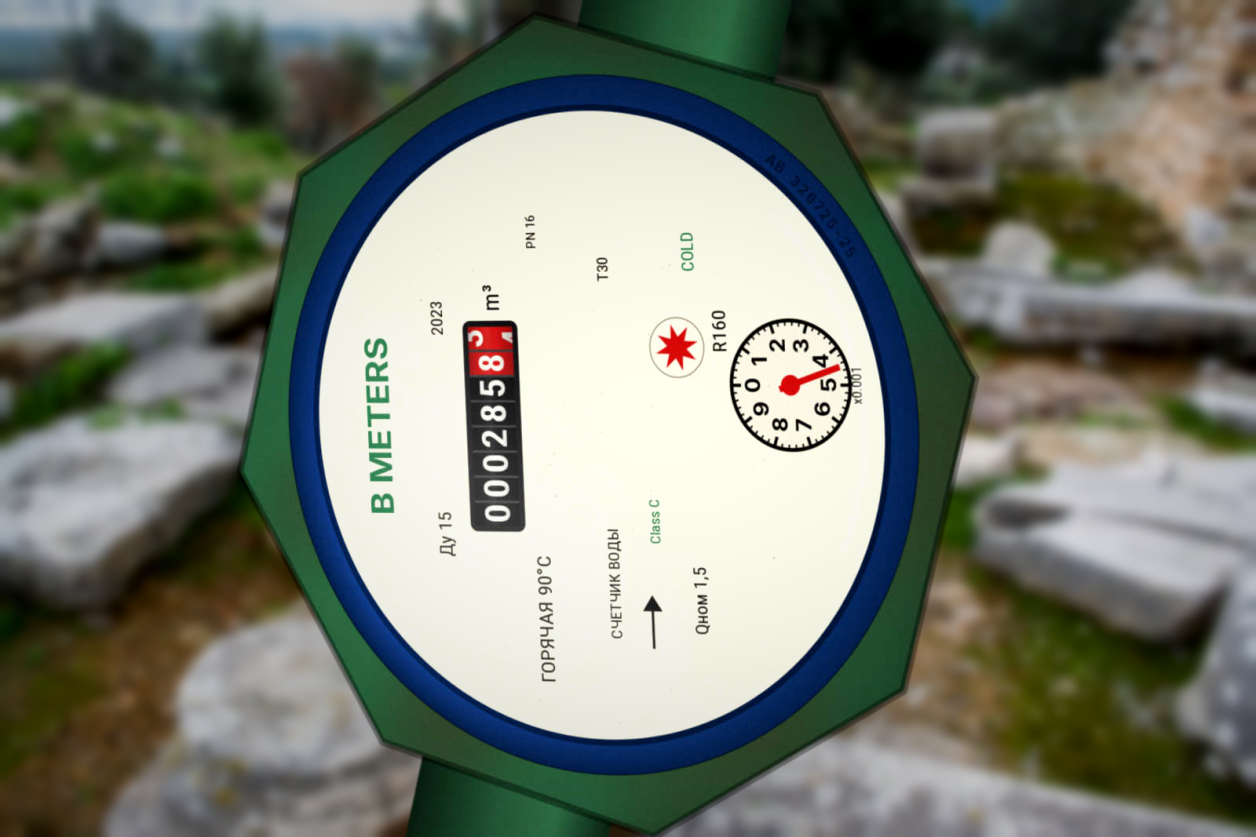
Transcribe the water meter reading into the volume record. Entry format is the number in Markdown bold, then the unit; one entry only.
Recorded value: **285.834** m³
